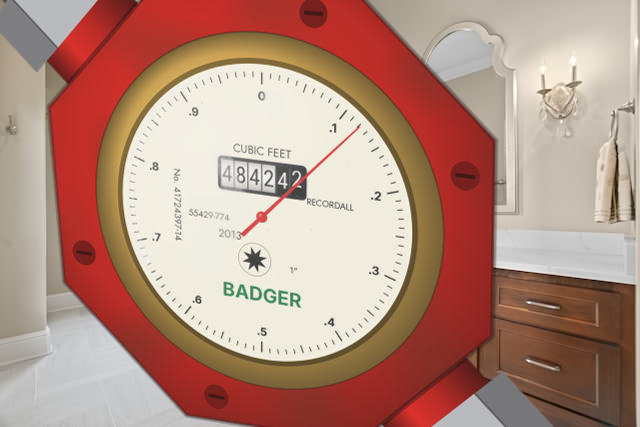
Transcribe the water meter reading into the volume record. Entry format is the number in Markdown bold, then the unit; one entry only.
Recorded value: **484242.12** ft³
